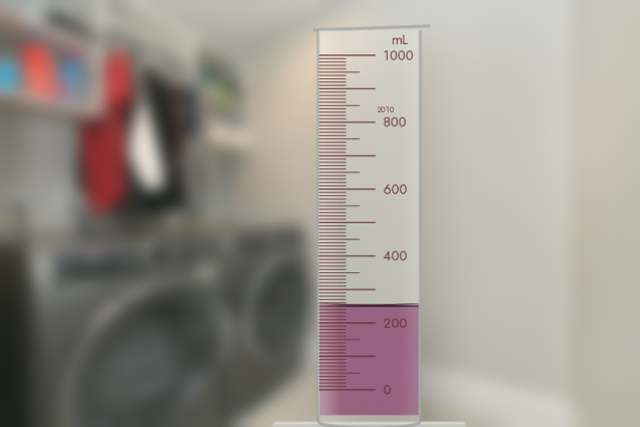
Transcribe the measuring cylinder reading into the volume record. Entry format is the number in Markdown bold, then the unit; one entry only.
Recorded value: **250** mL
